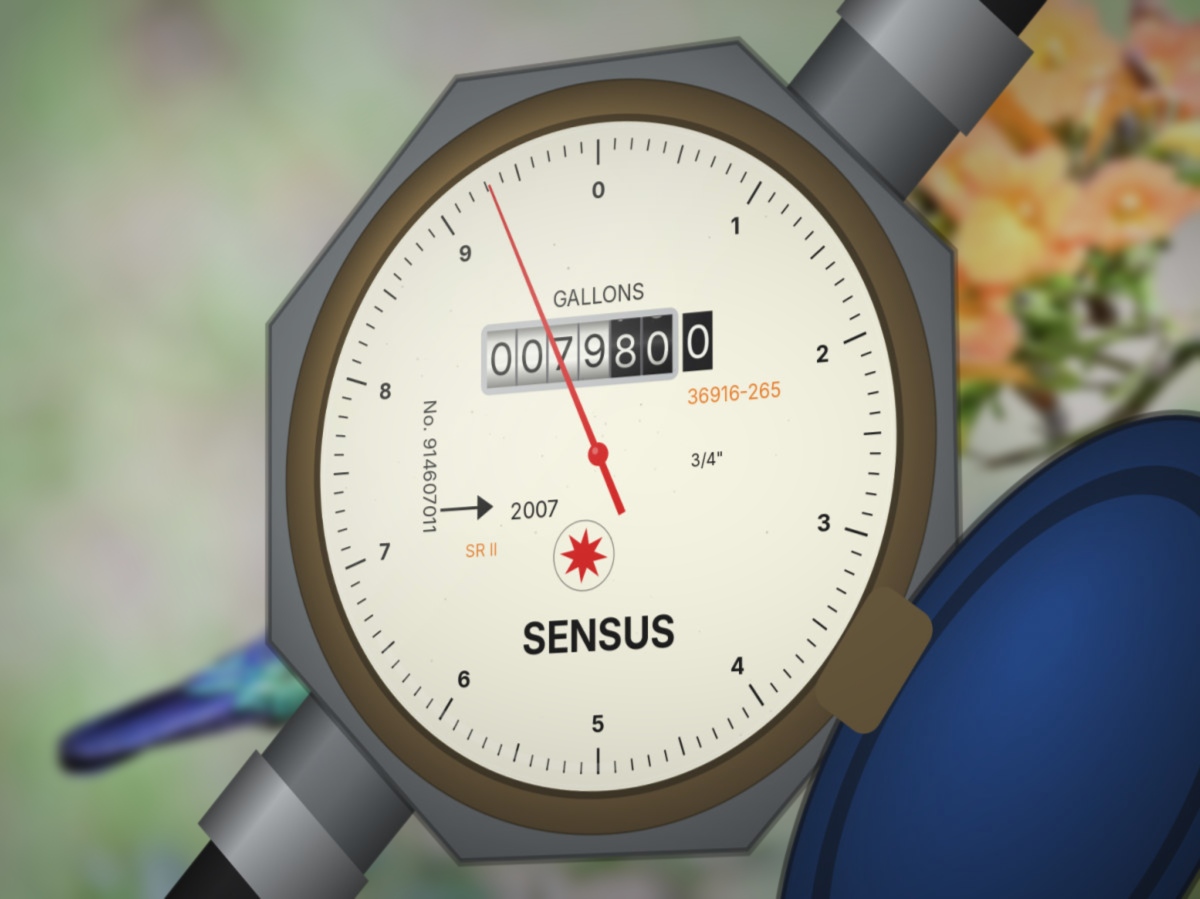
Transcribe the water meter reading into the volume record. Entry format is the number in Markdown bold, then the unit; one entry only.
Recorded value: **79799.3** gal
